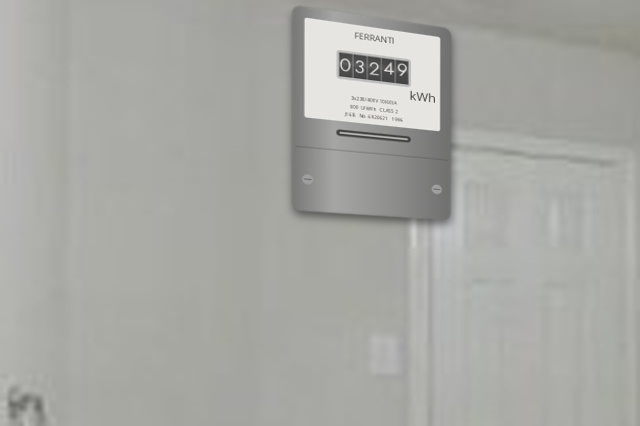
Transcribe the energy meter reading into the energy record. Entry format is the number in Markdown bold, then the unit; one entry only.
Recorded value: **3249** kWh
